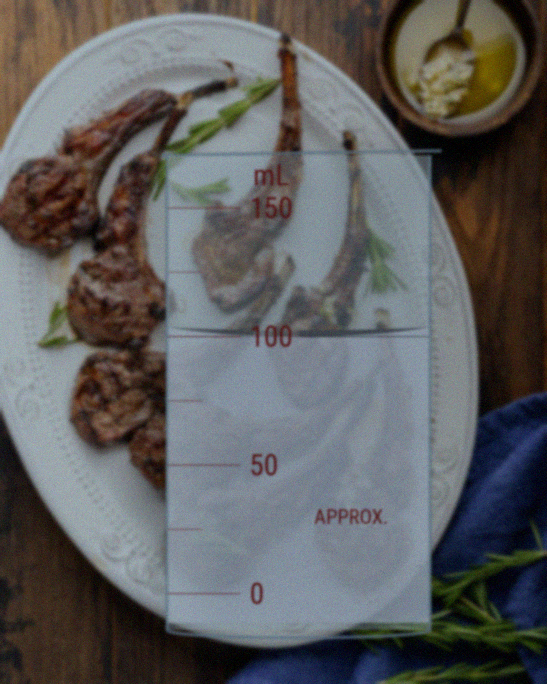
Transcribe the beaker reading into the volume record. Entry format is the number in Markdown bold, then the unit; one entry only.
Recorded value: **100** mL
